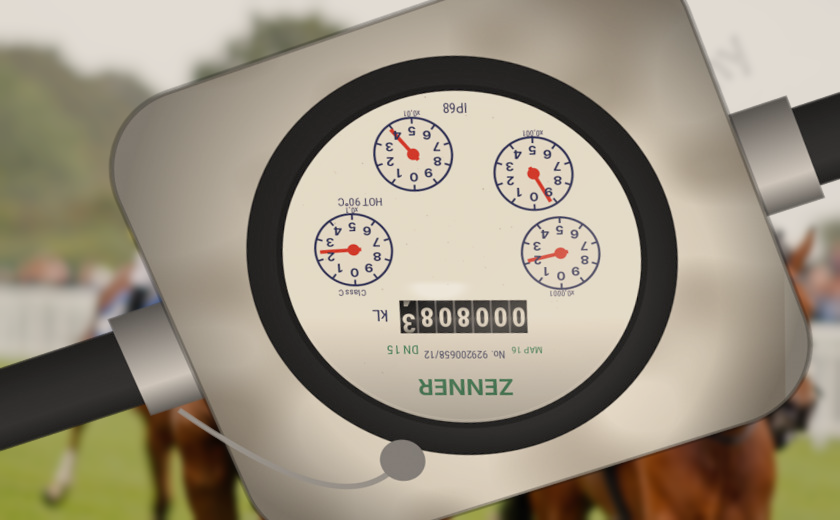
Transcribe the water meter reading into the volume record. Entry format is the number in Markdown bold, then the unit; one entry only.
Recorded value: **8083.2392** kL
